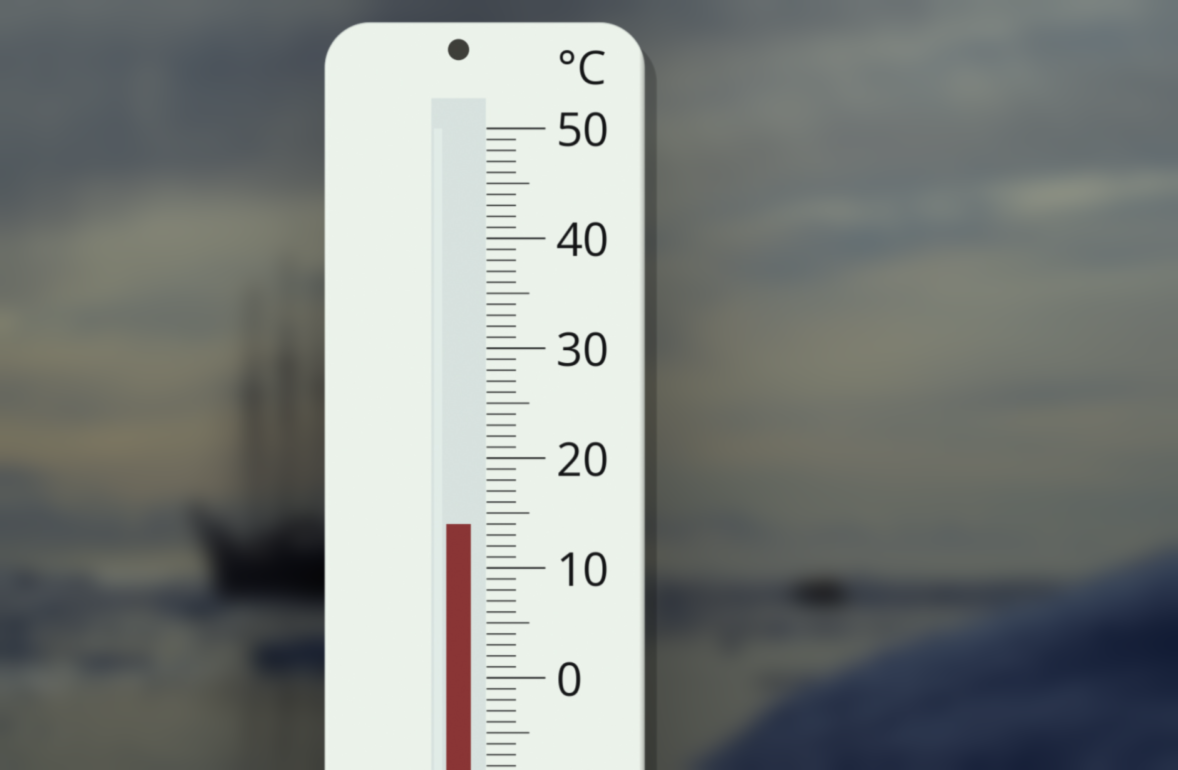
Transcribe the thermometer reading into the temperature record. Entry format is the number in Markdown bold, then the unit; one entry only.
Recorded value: **14** °C
